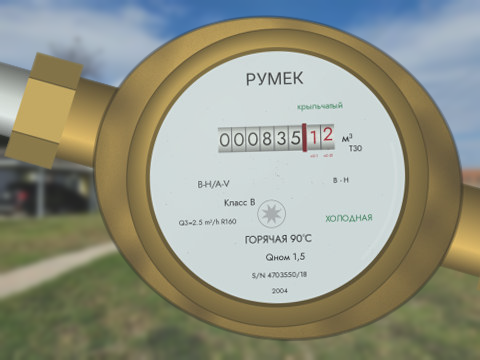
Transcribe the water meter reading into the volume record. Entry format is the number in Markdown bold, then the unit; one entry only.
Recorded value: **835.12** m³
